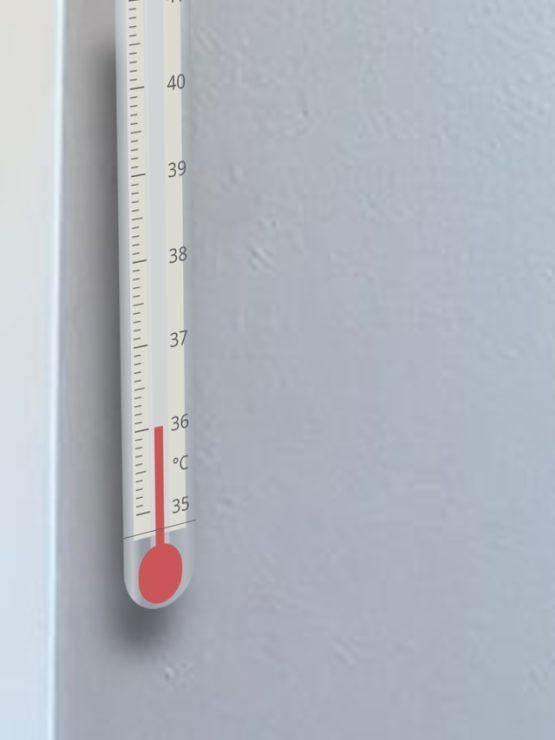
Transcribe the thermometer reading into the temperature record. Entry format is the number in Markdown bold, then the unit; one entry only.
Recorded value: **36** °C
